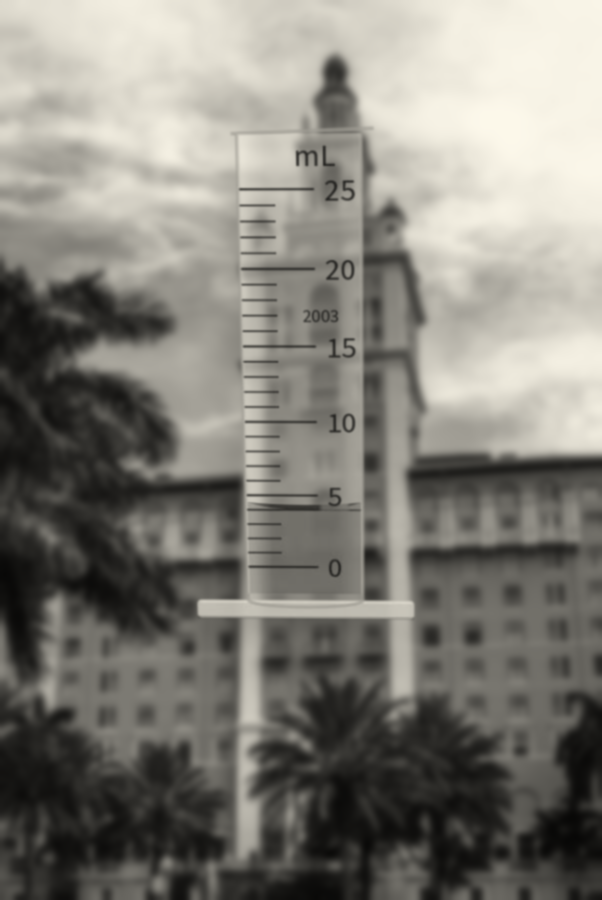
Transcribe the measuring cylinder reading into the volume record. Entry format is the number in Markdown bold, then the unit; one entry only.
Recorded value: **4** mL
